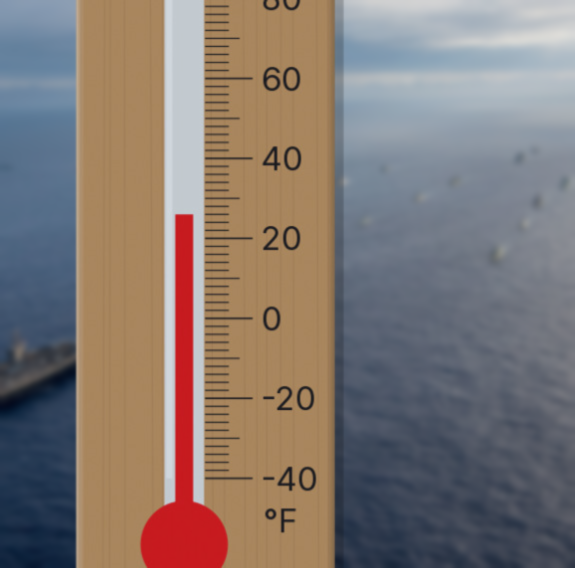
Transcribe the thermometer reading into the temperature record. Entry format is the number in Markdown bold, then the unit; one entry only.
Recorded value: **26** °F
